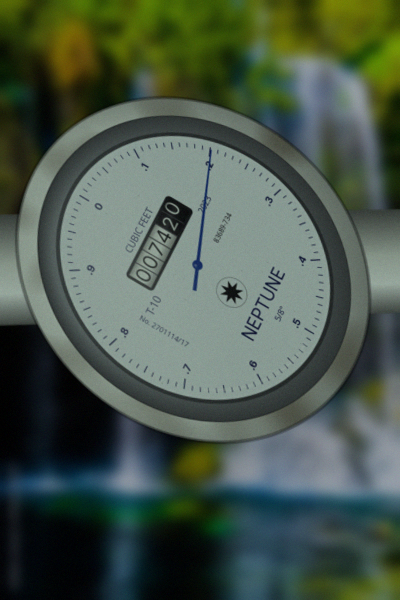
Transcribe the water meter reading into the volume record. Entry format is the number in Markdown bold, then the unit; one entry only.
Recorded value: **7420.20** ft³
